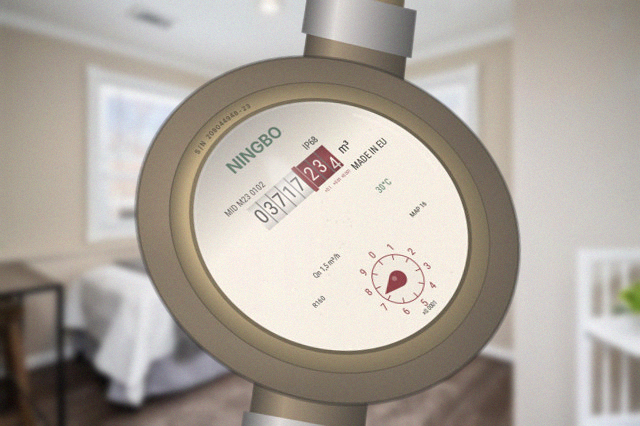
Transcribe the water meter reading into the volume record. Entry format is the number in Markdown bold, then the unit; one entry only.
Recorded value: **3717.2337** m³
